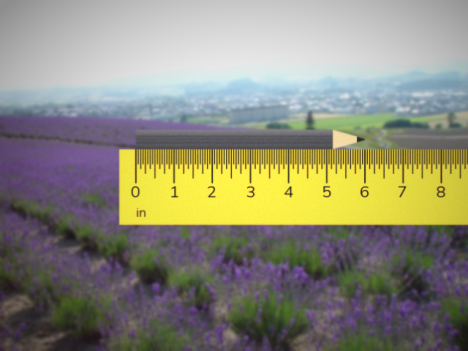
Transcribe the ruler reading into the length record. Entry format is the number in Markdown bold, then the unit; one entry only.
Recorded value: **6** in
